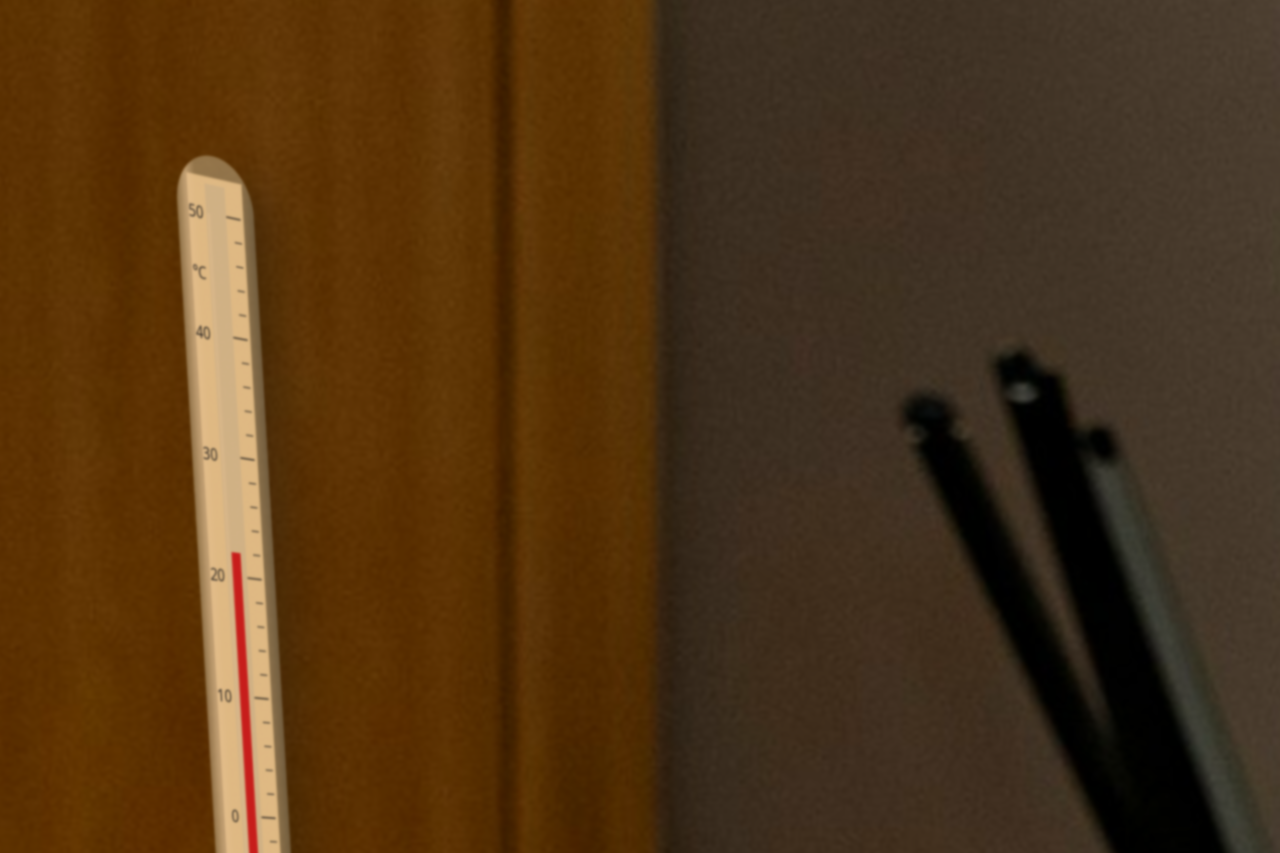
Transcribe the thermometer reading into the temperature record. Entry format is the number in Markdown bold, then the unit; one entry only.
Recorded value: **22** °C
